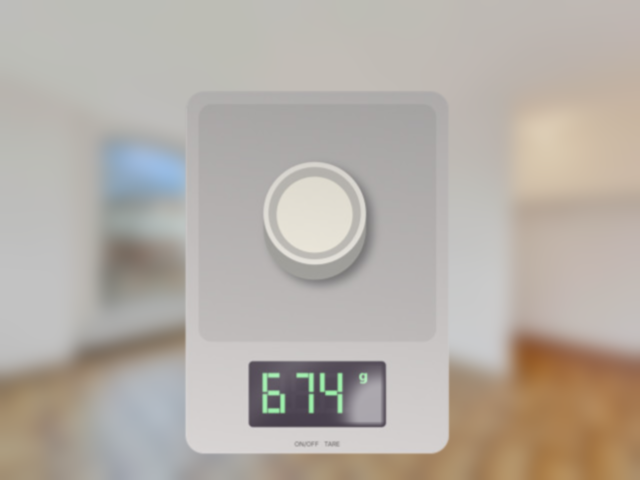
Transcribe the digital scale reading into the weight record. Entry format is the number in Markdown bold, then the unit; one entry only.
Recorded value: **674** g
